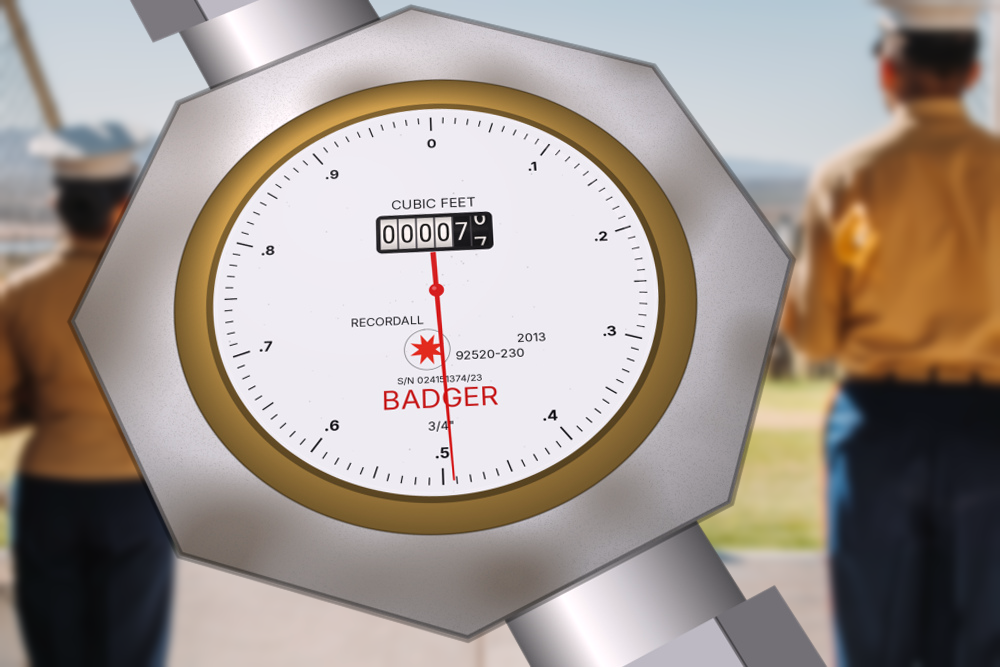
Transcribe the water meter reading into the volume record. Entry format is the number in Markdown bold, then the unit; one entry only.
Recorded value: **76.49** ft³
